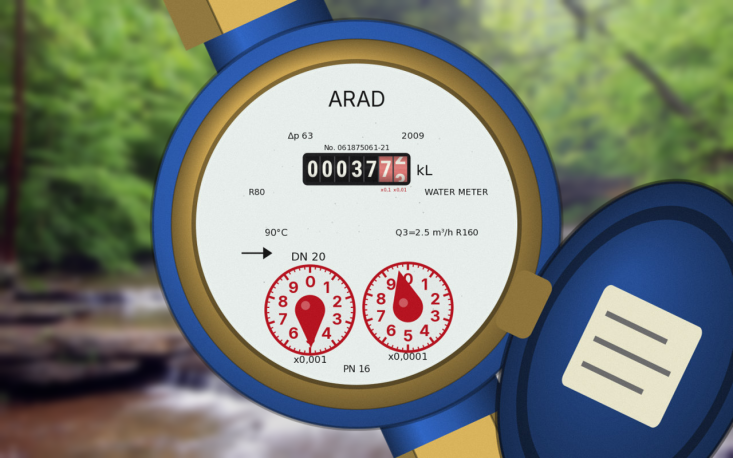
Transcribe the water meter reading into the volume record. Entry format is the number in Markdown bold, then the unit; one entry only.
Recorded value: **37.7249** kL
